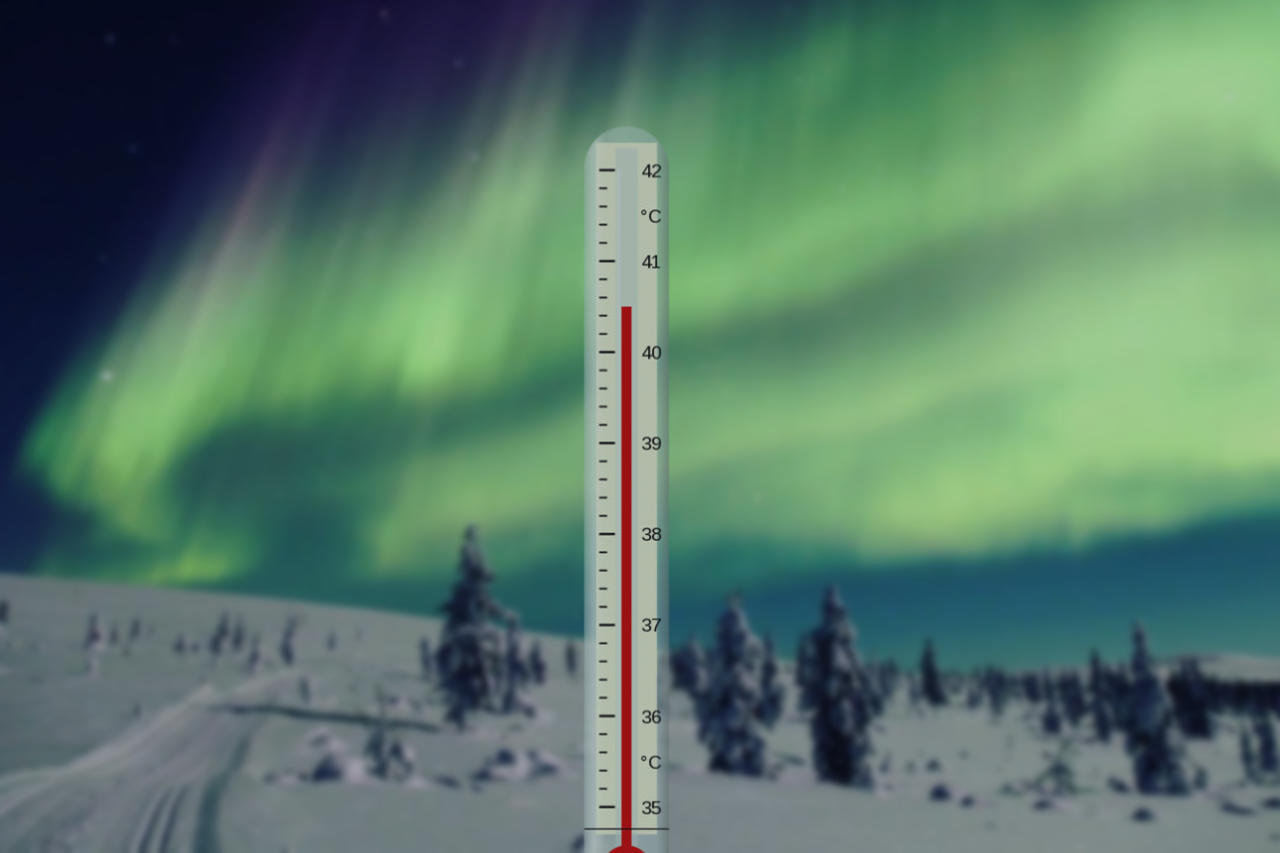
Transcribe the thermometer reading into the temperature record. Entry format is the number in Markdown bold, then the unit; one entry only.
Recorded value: **40.5** °C
